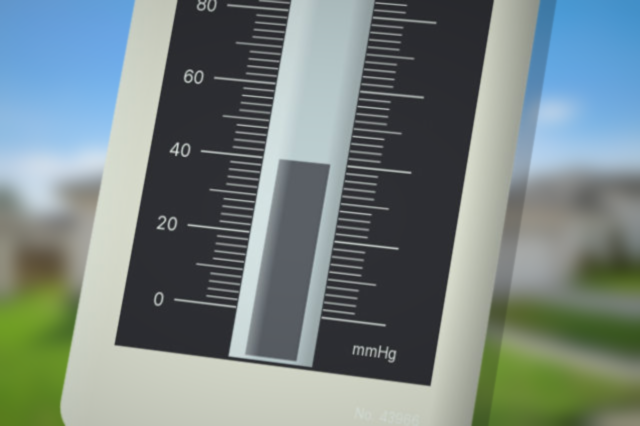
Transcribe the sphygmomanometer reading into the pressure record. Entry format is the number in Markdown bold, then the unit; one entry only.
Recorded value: **40** mmHg
